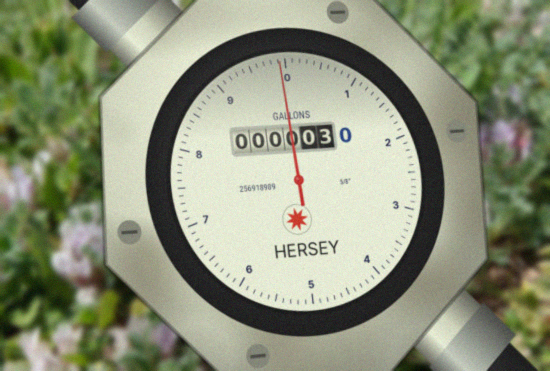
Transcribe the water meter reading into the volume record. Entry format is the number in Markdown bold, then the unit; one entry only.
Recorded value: **29.9** gal
